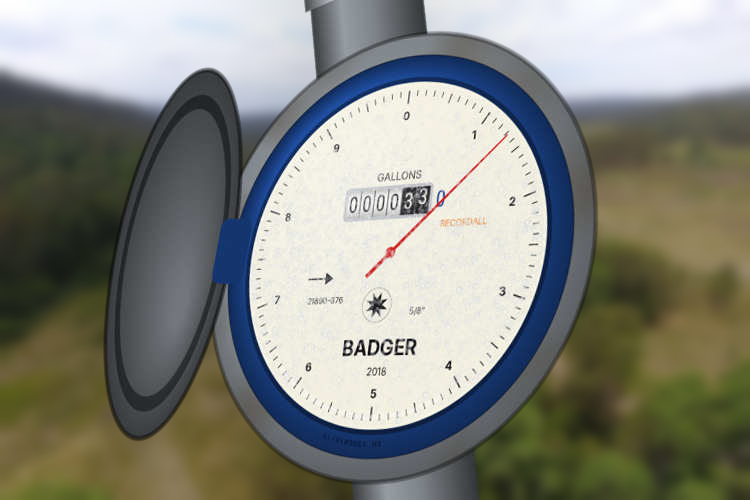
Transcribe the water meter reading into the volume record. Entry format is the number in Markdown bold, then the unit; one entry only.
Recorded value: **331.3** gal
